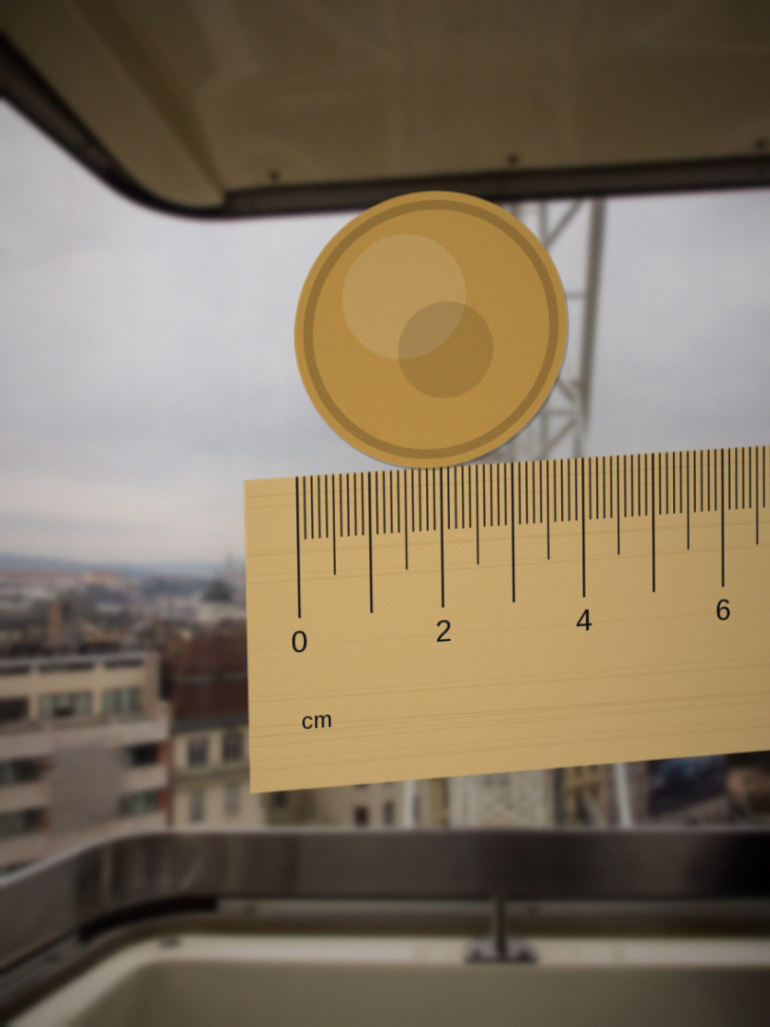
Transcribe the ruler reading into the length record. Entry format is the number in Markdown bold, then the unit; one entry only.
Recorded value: **3.8** cm
